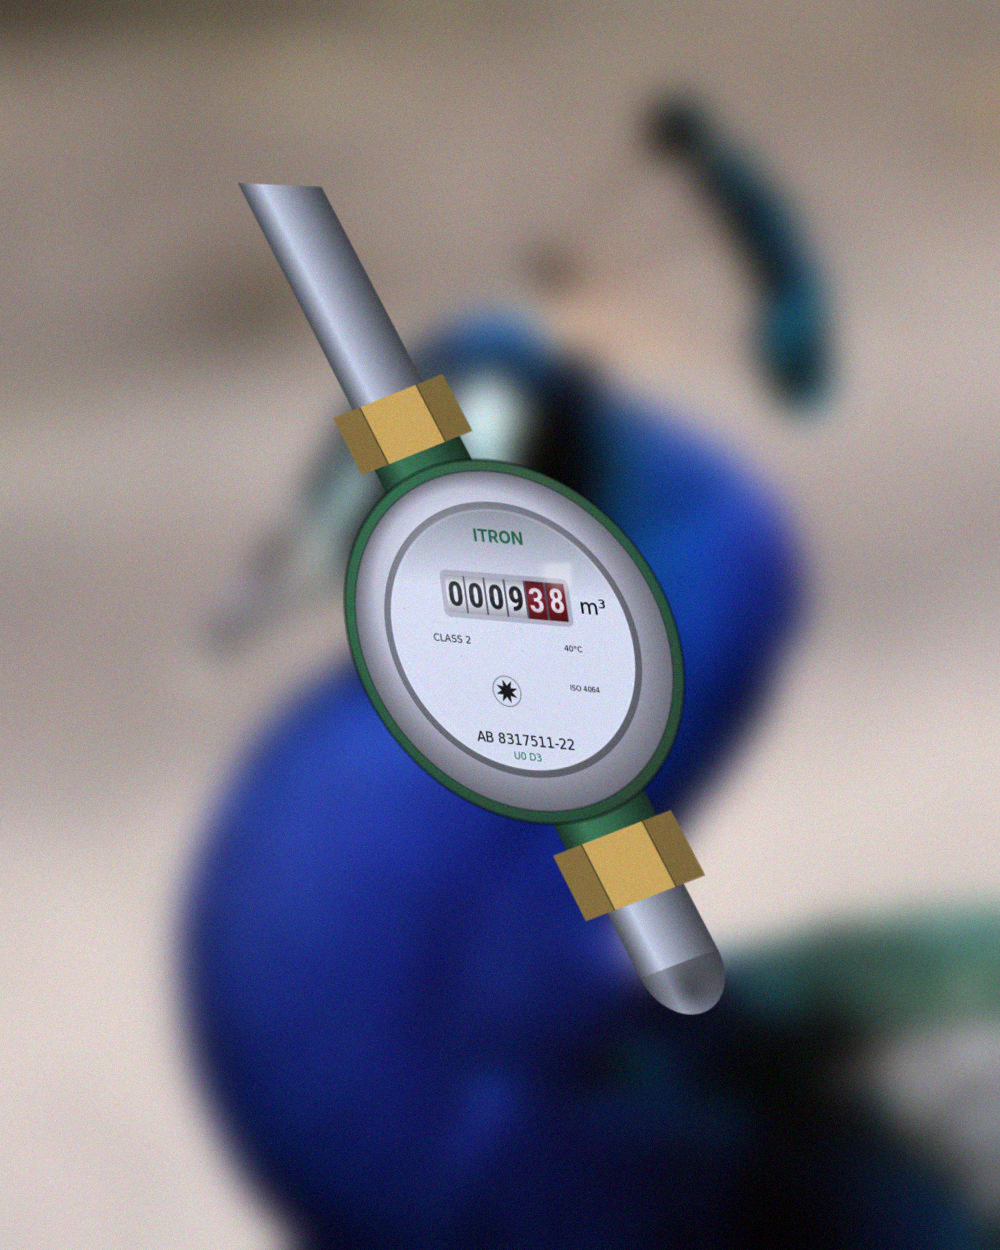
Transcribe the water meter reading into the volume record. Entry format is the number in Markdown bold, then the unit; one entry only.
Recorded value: **9.38** m³
